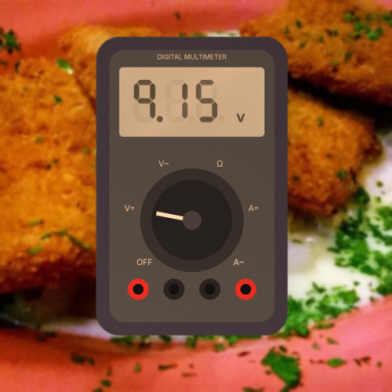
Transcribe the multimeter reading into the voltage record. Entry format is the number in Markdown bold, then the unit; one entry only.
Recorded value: **9.15** V
